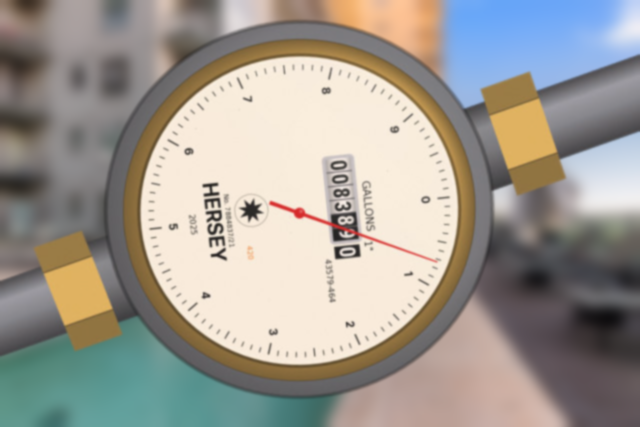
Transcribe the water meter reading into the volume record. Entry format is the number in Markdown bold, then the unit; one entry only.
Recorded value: **83890.7** gal
